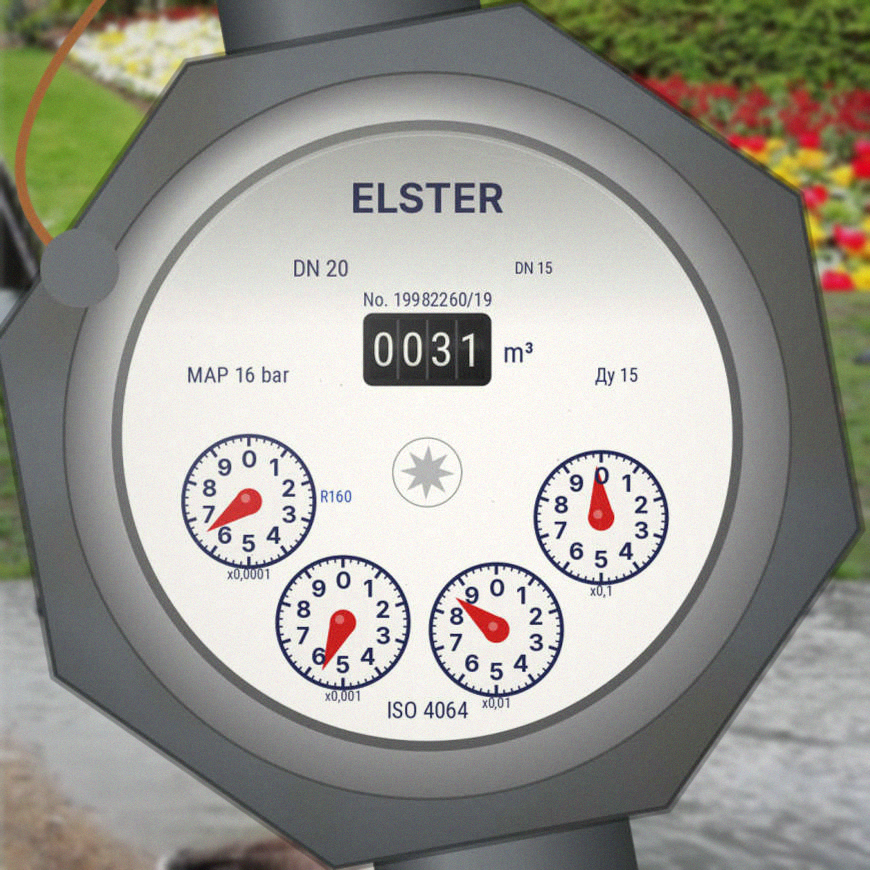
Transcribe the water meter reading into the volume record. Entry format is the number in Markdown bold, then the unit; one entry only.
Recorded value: **30.9856** m³
